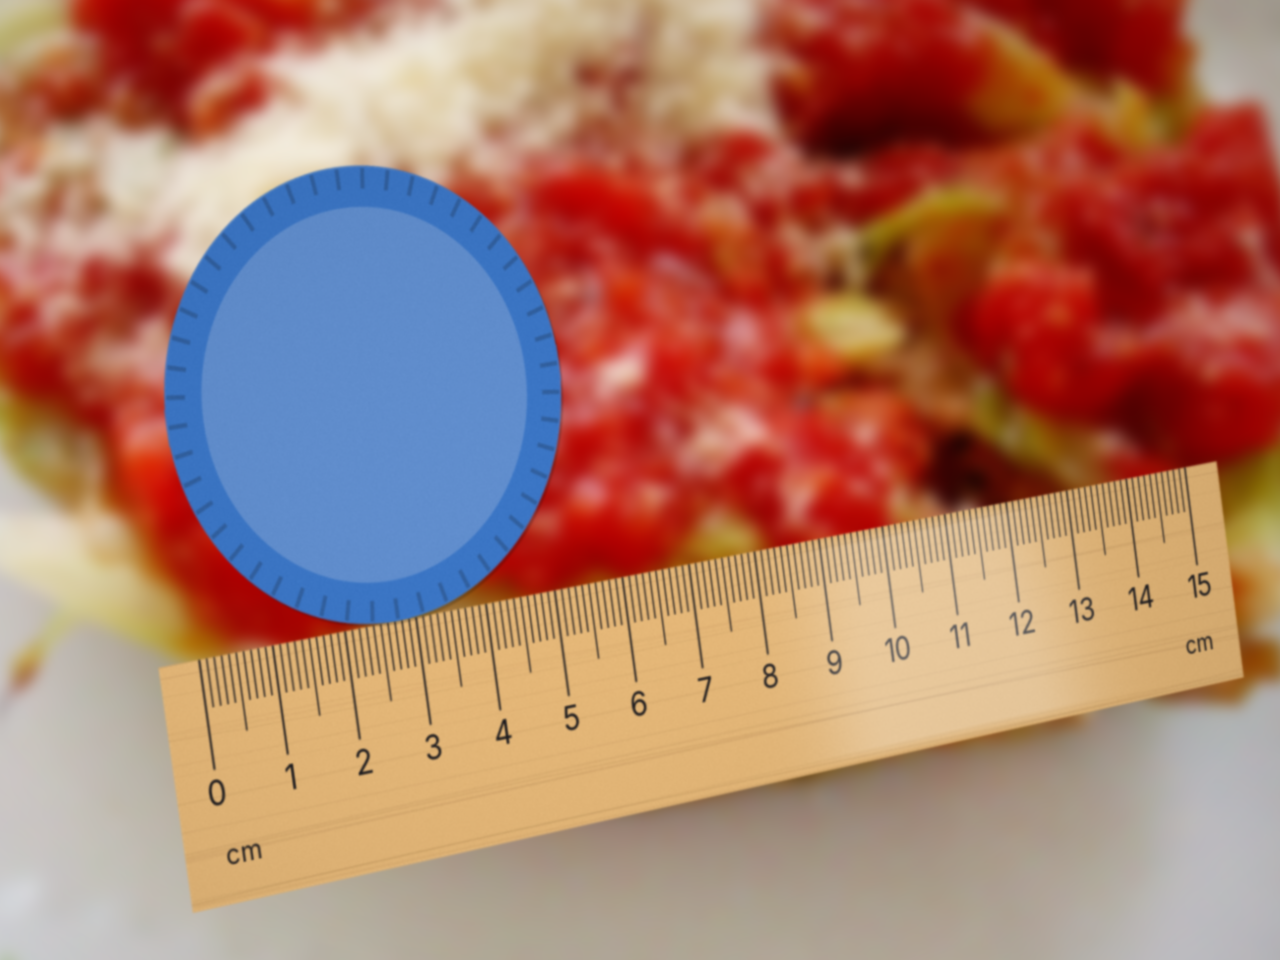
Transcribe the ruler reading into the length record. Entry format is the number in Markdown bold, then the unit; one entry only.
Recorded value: **5.5** cm
